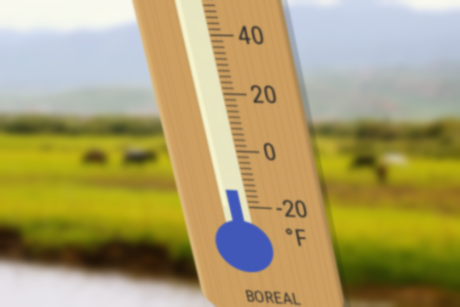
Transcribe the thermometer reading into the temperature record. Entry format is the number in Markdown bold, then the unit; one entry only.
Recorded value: **-14** °F
